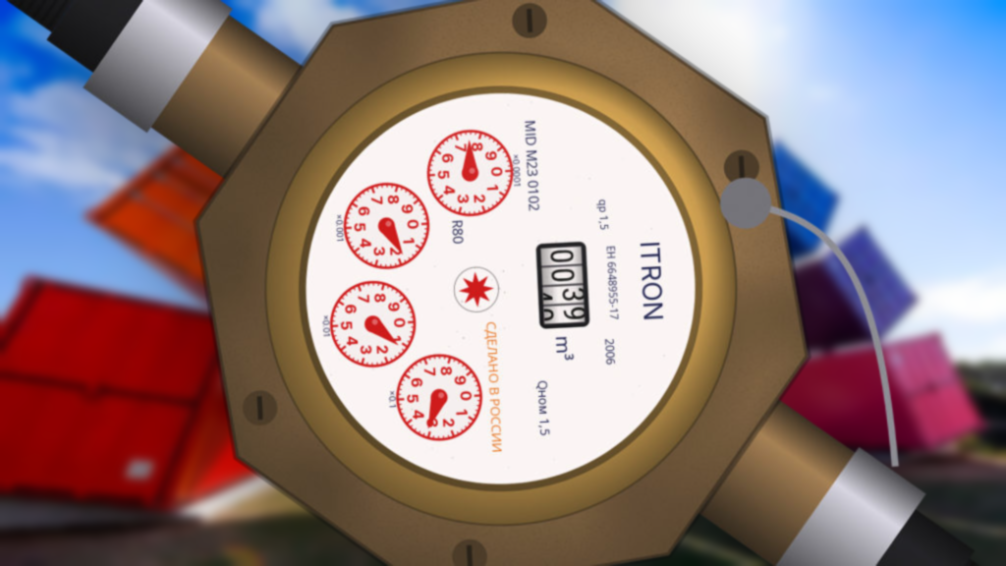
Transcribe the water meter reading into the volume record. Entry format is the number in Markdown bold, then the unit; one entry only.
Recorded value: **39.3117** m³
